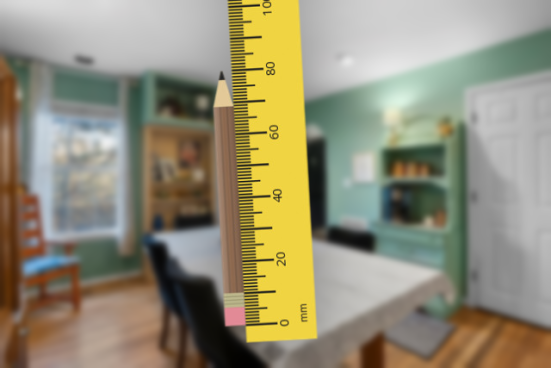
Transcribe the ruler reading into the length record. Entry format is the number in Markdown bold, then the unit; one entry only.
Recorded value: **80** mm
